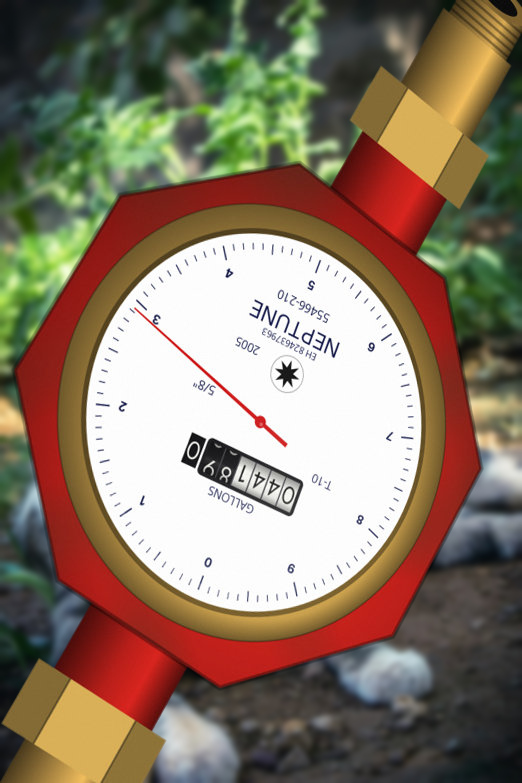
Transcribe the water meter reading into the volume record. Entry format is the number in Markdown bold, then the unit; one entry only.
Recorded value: **441892.9** gal
